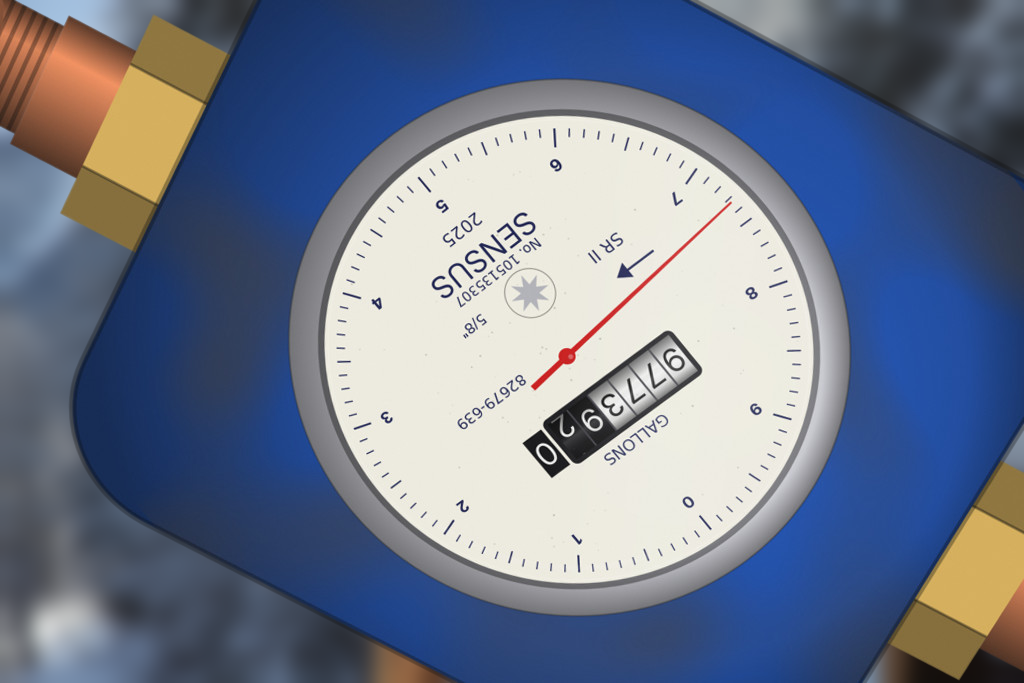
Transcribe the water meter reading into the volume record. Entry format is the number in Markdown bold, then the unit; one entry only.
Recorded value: **9773917.3** gal
